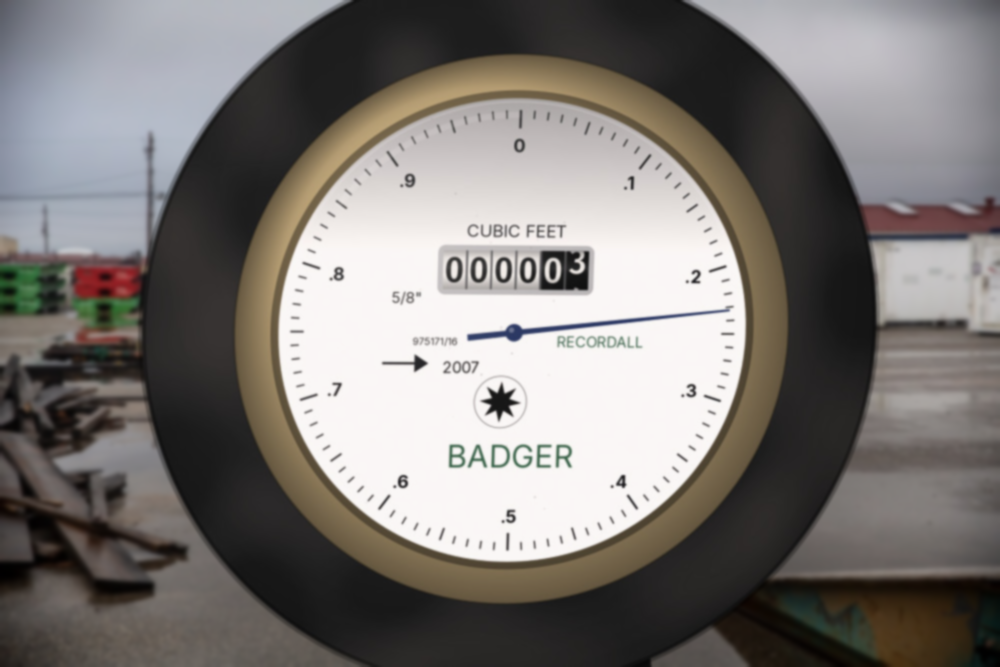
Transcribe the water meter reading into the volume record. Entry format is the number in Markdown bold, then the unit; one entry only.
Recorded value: **3.23** ft³
